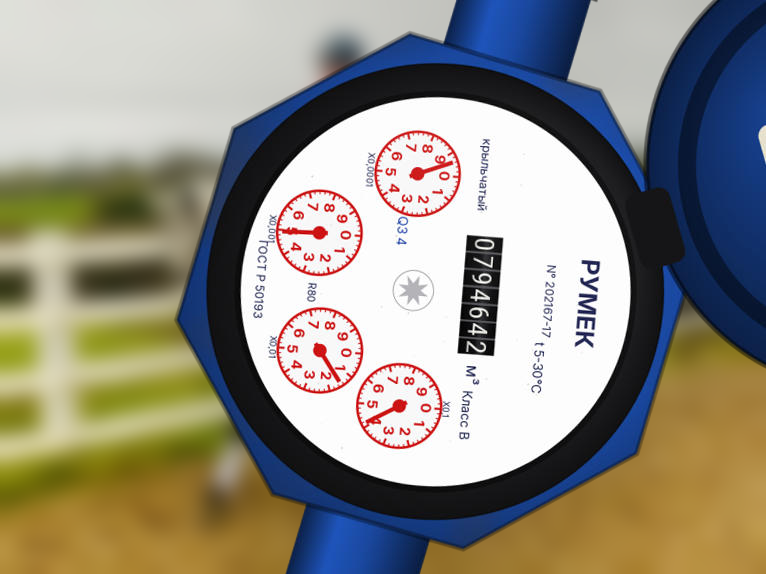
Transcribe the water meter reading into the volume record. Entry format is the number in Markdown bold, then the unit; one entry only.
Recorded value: **794642.4149** m³
